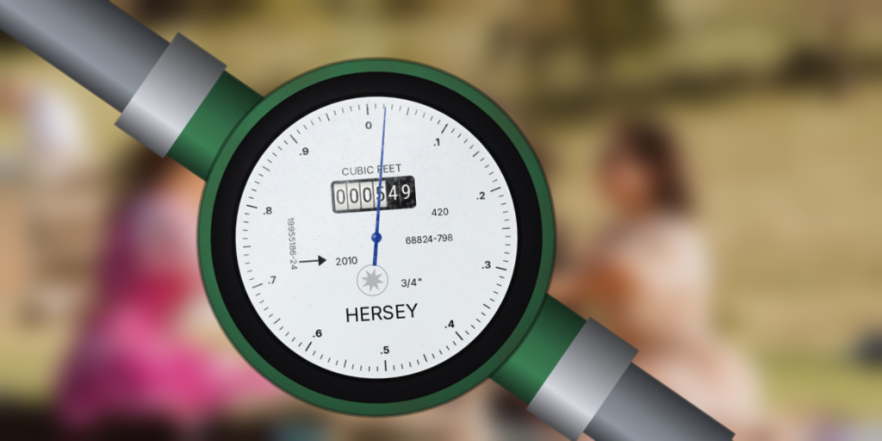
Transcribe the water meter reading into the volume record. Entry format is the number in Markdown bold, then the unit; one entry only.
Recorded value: **549.02** ft³
